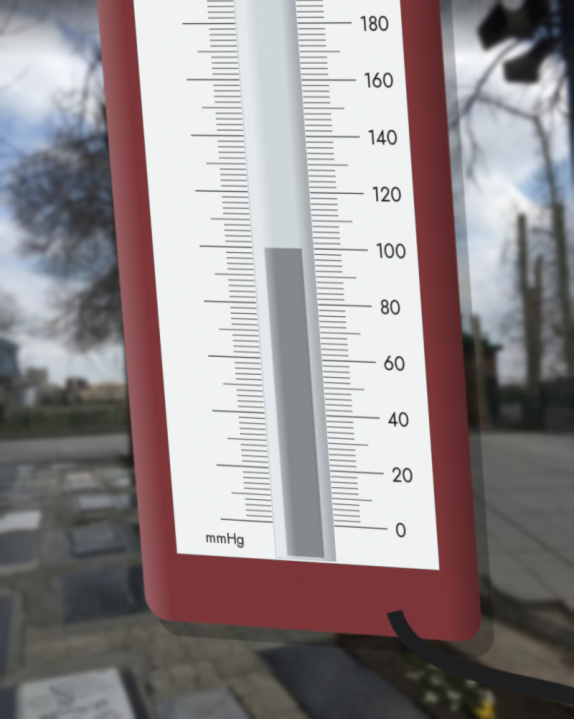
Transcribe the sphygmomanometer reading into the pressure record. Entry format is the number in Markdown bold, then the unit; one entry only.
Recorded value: **100** mmHg
